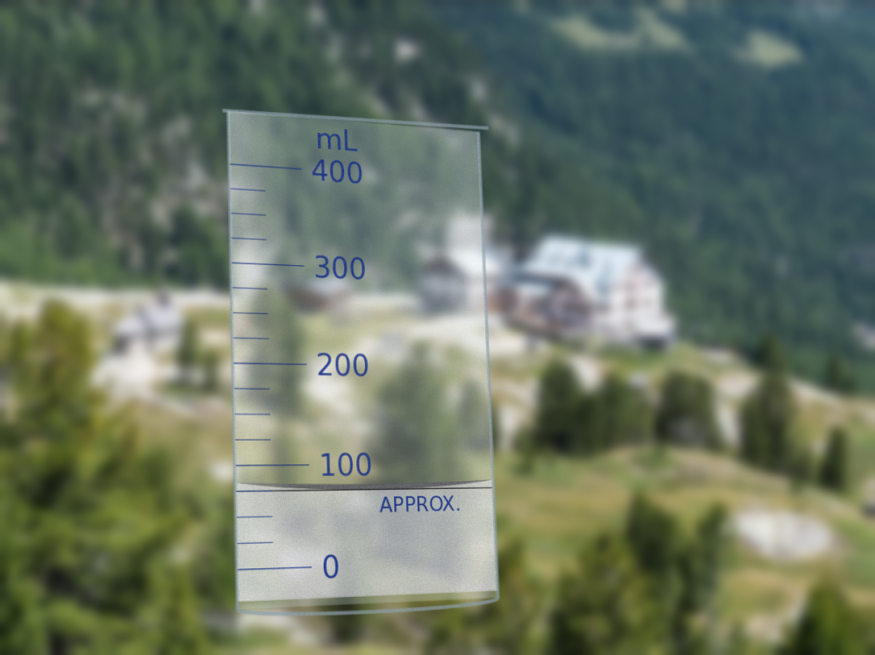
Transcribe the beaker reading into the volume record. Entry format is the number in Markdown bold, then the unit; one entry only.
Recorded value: **75** mL
